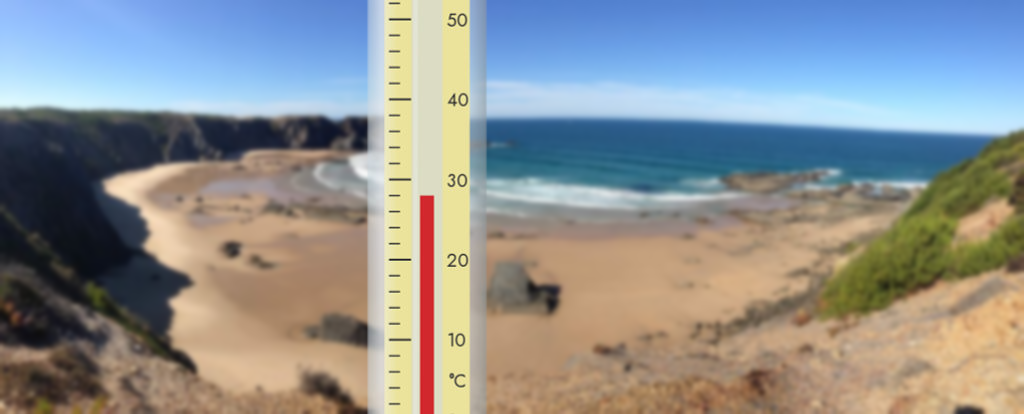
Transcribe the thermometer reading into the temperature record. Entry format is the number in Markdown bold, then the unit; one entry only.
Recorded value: **28** °C
